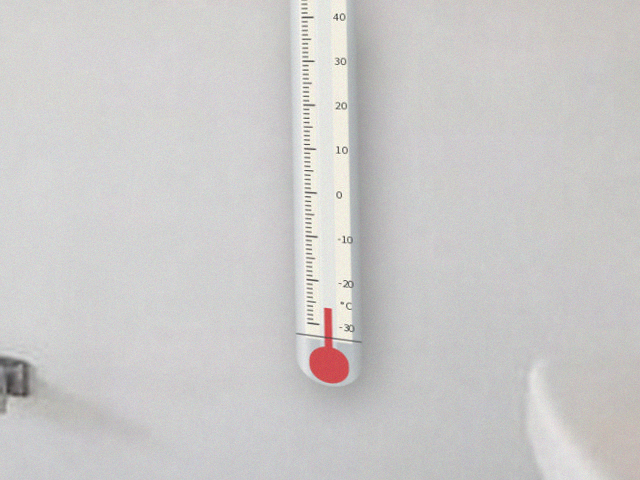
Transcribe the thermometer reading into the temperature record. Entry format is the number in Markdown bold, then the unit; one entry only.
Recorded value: **-26** °C
